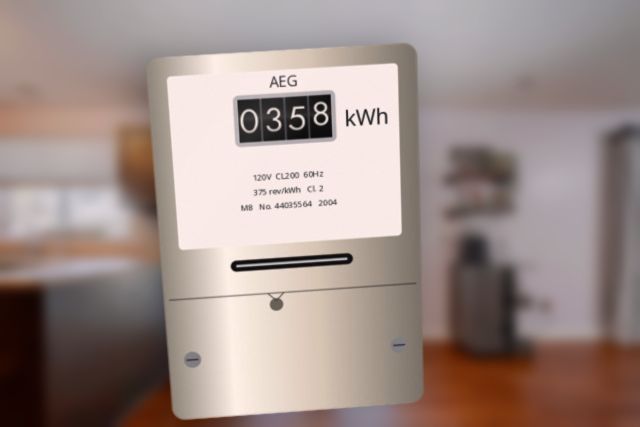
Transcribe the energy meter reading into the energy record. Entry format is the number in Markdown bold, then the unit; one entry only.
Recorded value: **358** kWh
